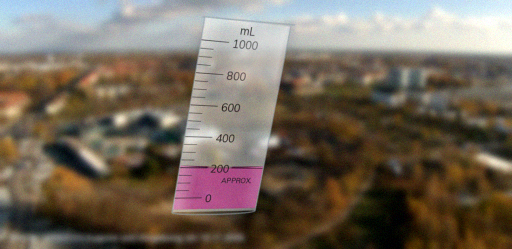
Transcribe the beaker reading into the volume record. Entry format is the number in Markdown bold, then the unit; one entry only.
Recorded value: **200** mL
